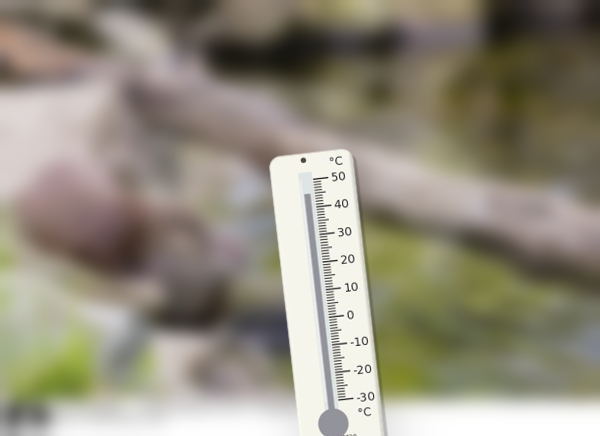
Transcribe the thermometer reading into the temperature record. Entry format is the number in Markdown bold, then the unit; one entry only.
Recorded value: **45** °C
